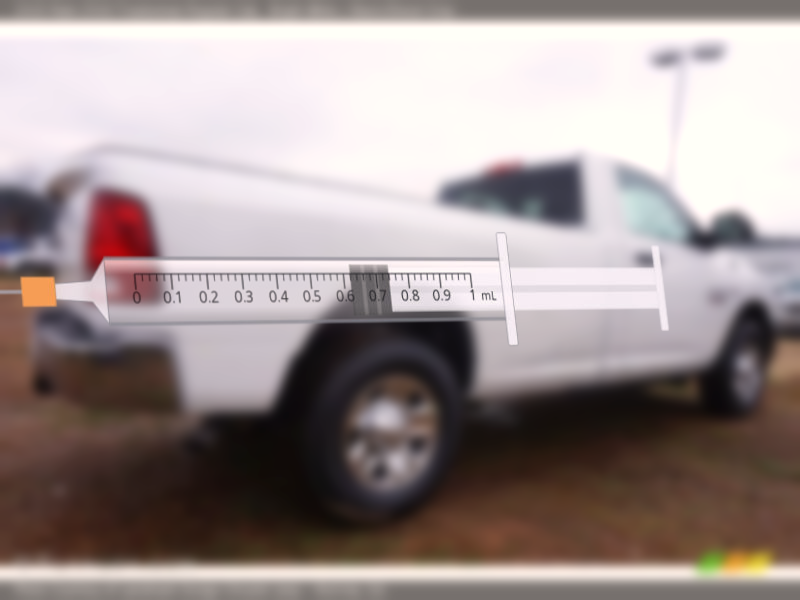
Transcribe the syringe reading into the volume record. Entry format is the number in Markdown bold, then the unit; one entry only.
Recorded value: **0.62** mL
